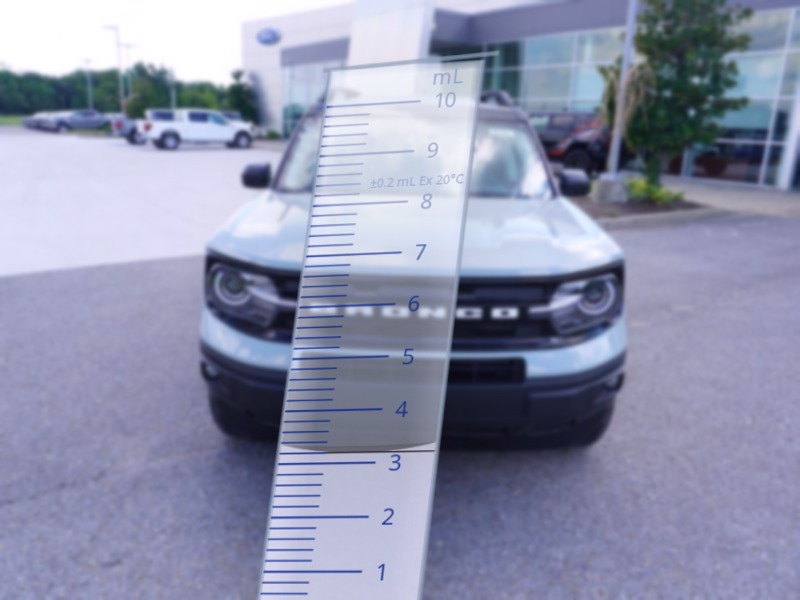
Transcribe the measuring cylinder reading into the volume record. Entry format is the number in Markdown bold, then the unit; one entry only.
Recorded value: **3.2** mL
